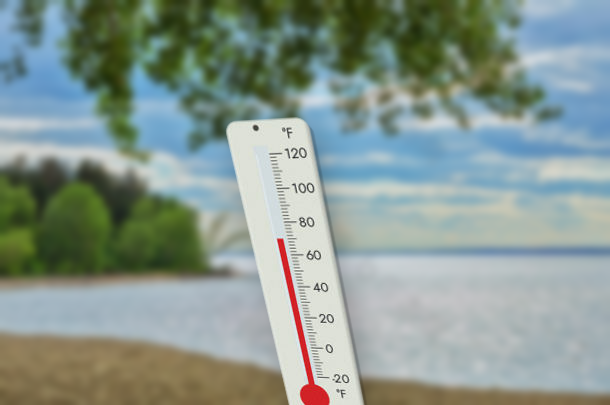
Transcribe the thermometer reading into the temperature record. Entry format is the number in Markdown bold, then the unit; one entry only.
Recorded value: **70** °F
